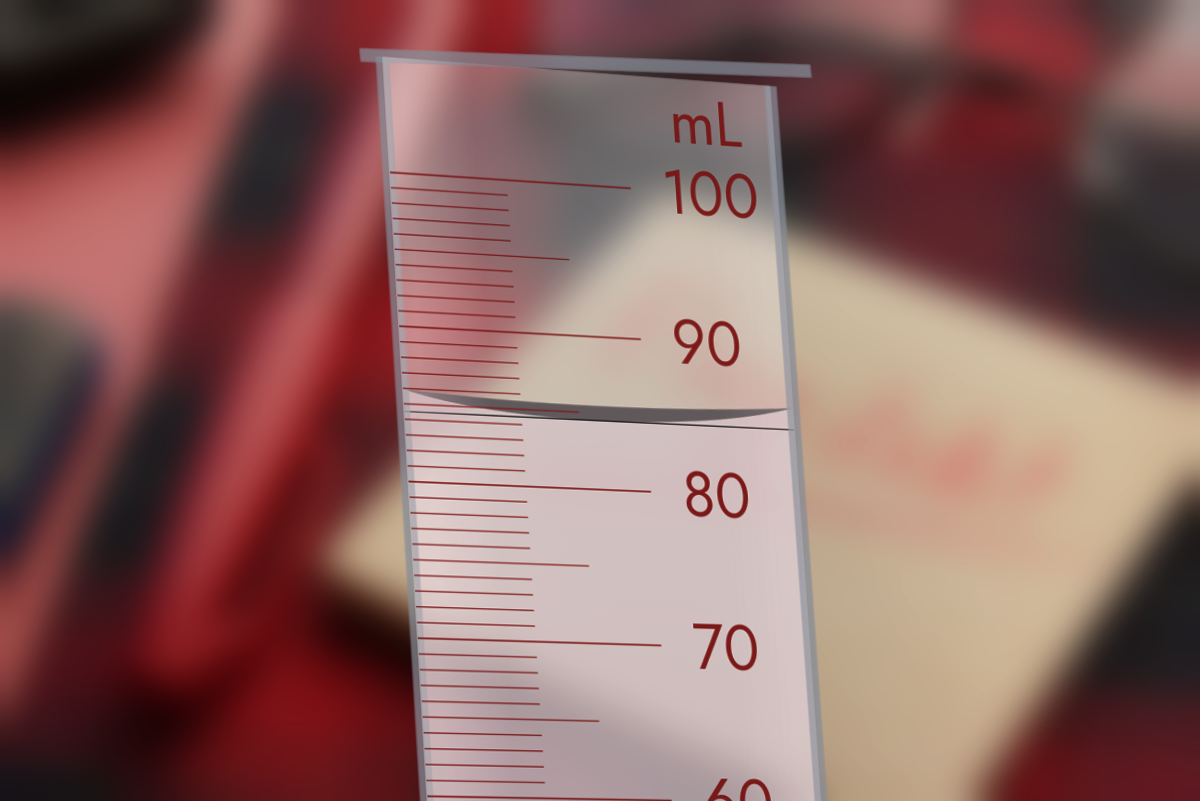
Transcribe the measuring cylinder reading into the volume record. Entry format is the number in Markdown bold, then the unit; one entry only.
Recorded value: **84.5** mL
